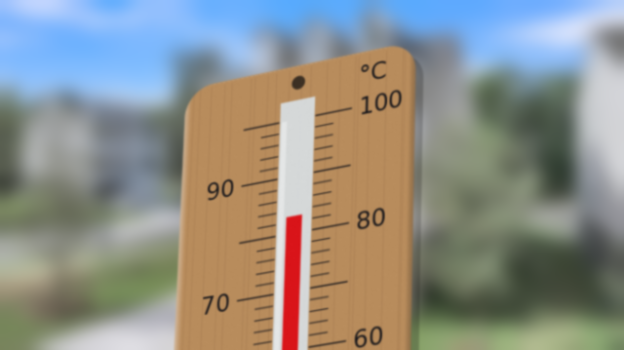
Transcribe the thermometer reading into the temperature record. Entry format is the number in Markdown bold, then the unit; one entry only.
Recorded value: **83** °C
